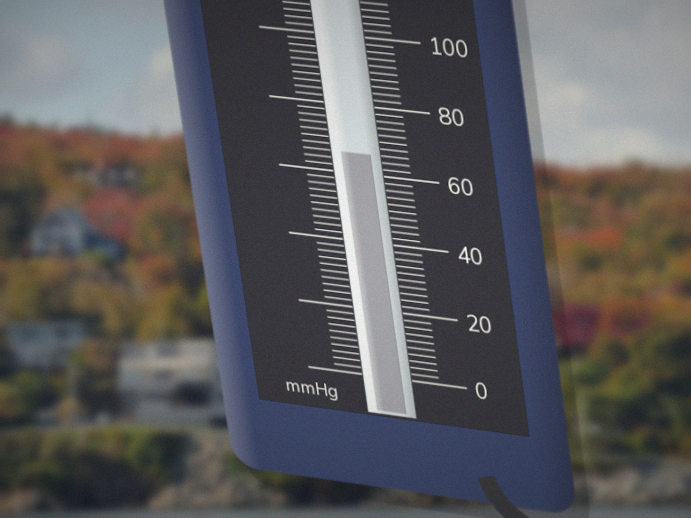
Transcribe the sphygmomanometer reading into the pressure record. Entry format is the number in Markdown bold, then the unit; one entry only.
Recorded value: **66** mmHg
